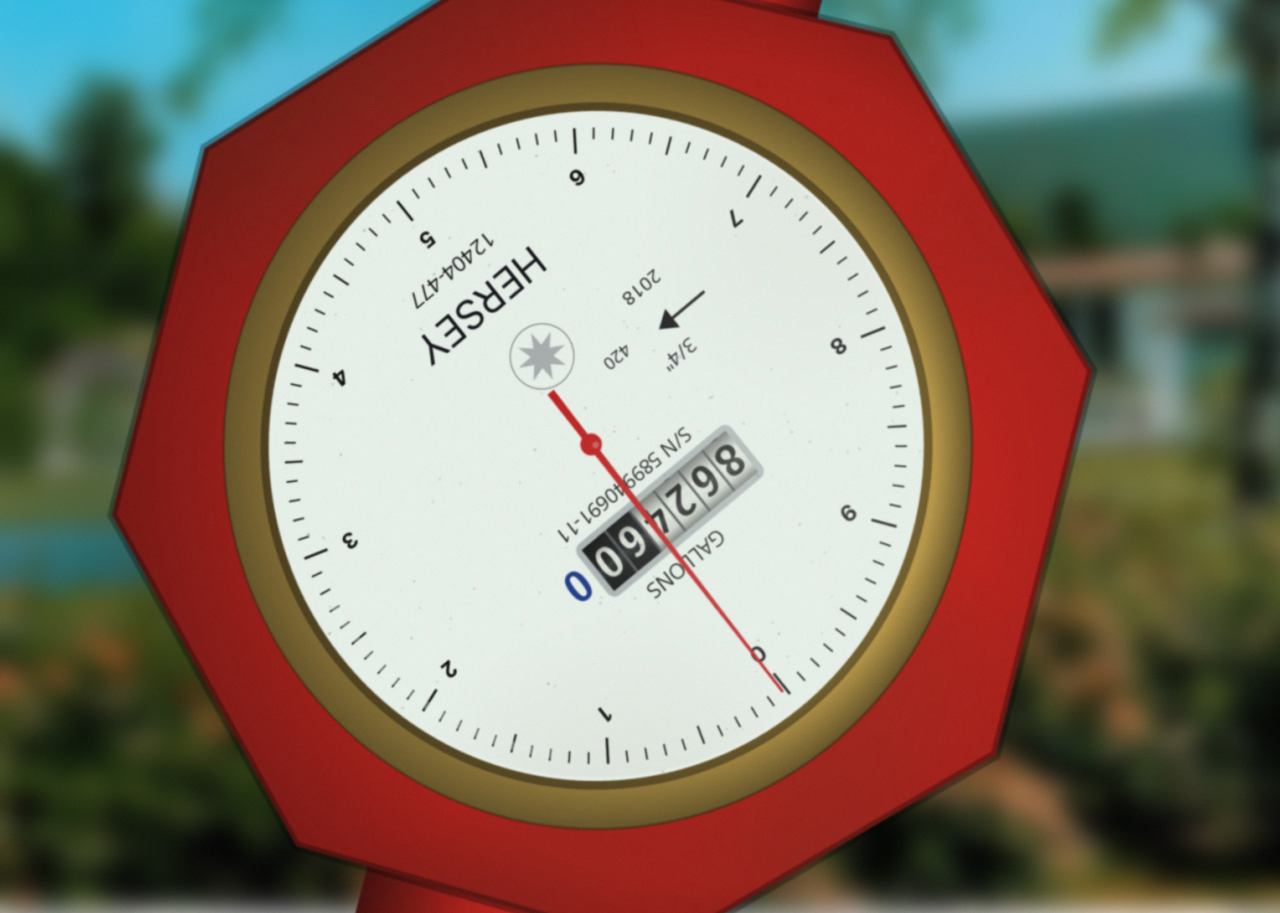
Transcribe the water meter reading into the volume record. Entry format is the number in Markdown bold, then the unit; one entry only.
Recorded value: **8624600.0** gal
